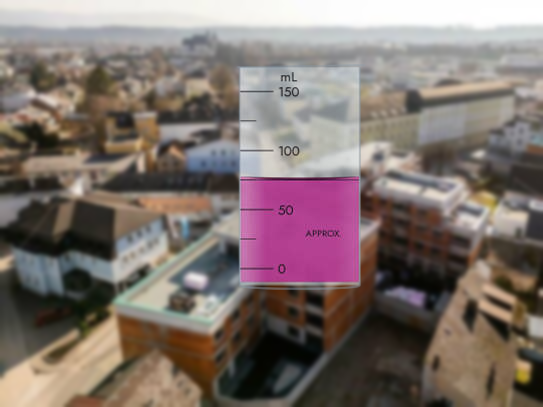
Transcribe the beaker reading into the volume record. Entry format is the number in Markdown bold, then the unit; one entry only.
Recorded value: **75** mL
